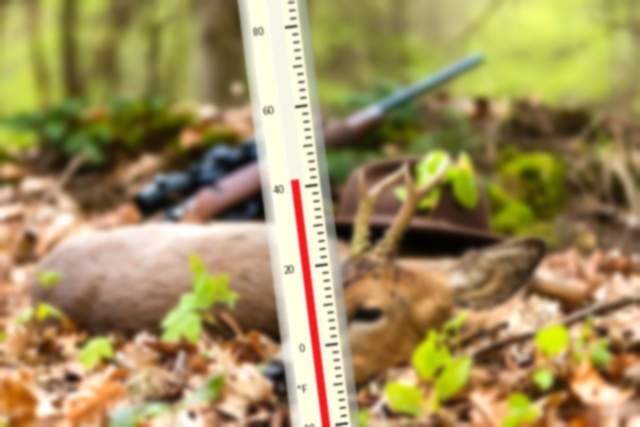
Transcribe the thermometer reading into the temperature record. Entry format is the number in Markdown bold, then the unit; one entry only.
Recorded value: **42** °F
